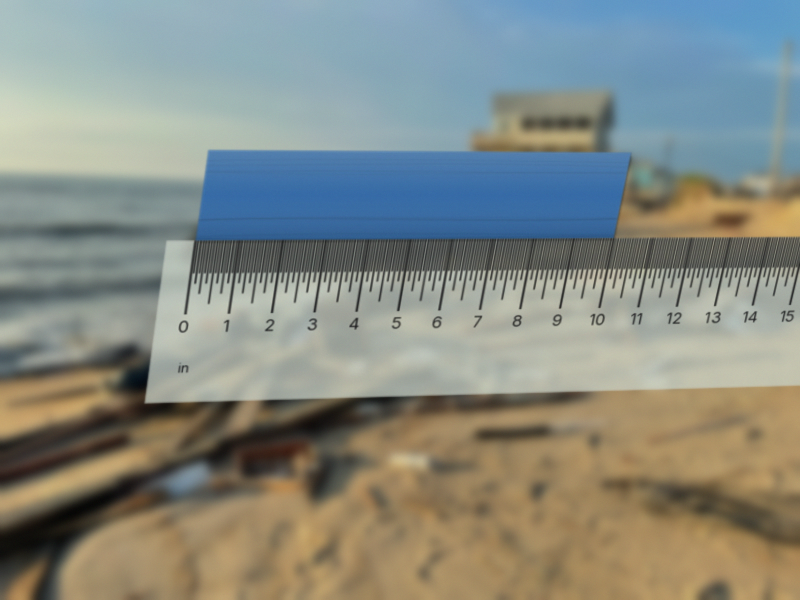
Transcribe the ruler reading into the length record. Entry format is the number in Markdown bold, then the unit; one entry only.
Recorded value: **10** in
